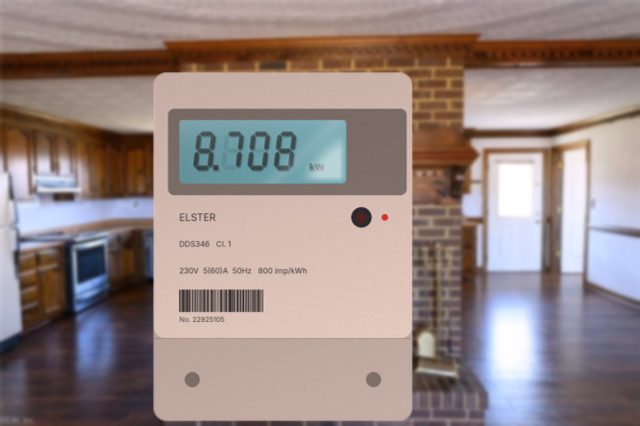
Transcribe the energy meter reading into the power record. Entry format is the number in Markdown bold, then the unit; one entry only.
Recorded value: **8.708** kW
